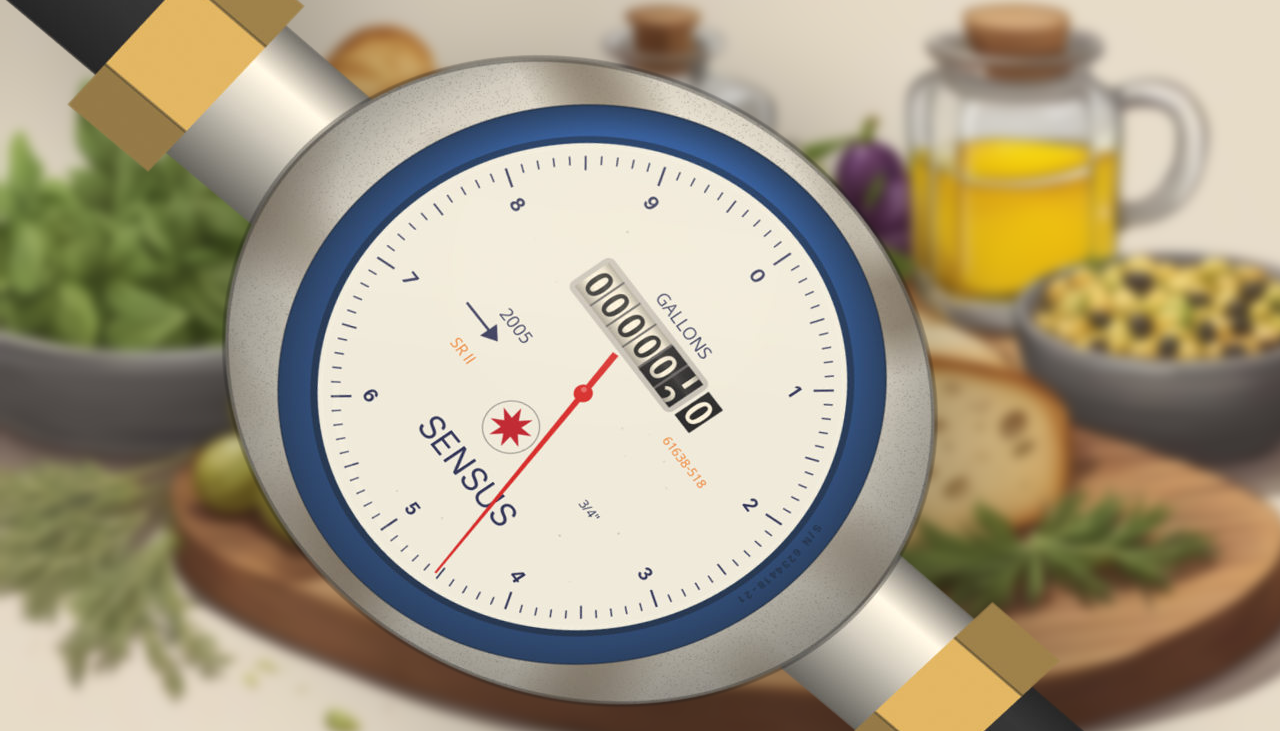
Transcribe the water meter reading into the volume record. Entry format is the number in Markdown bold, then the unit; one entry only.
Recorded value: **14.5** gal
